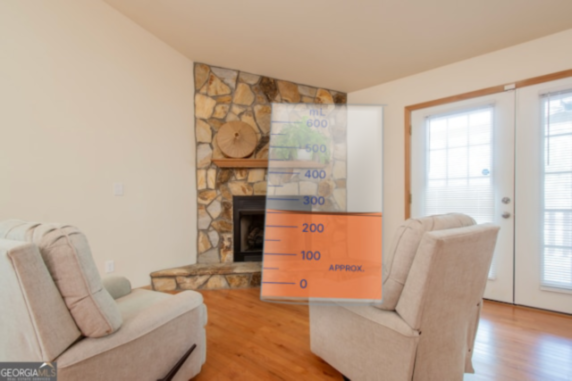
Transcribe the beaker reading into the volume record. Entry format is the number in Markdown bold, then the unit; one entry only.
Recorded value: **250** mL
